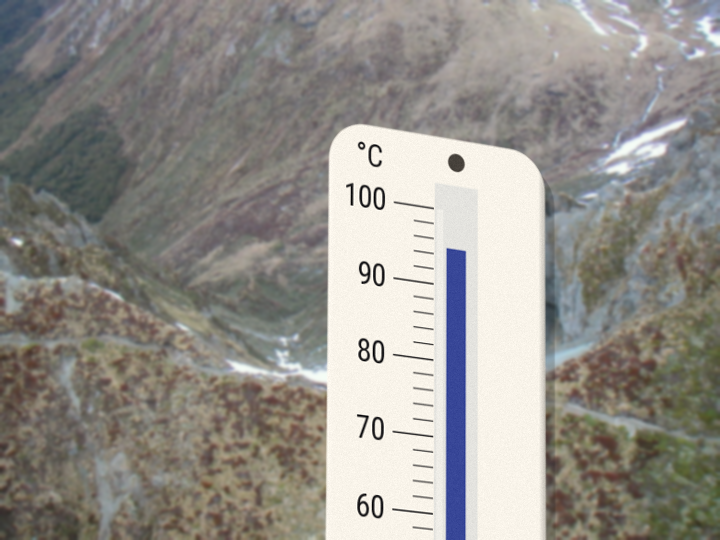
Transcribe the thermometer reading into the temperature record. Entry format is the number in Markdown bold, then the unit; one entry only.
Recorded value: **95** °C
